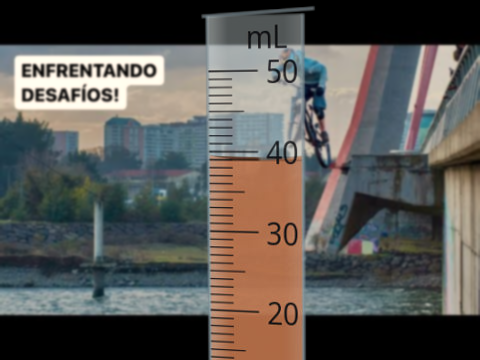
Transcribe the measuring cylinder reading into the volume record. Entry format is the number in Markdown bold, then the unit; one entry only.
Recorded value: **39** mL
